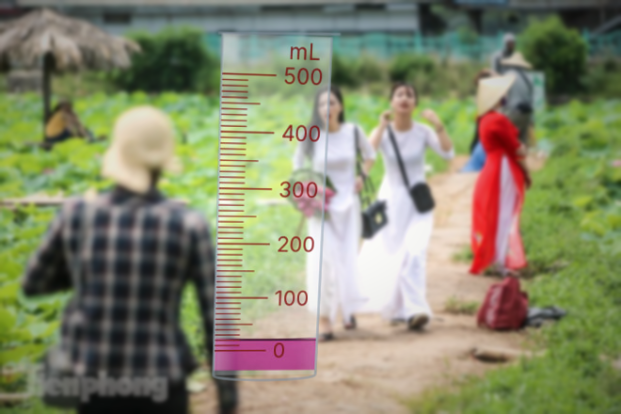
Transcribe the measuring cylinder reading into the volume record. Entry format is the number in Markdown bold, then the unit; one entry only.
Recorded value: **20** mL
